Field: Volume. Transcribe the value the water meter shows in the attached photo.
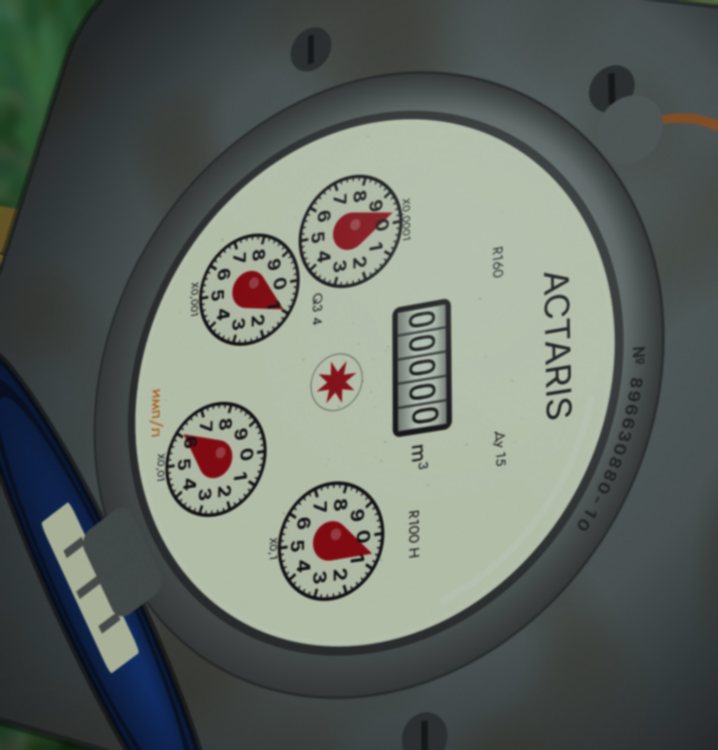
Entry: 0.0609 m³
